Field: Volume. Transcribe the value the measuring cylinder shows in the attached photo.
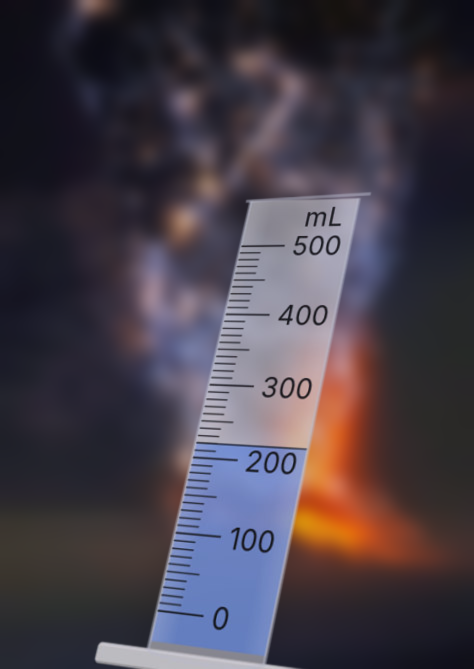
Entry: 220 mL
